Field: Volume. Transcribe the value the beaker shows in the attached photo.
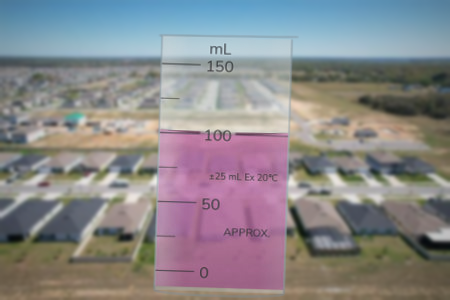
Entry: 100 mL
